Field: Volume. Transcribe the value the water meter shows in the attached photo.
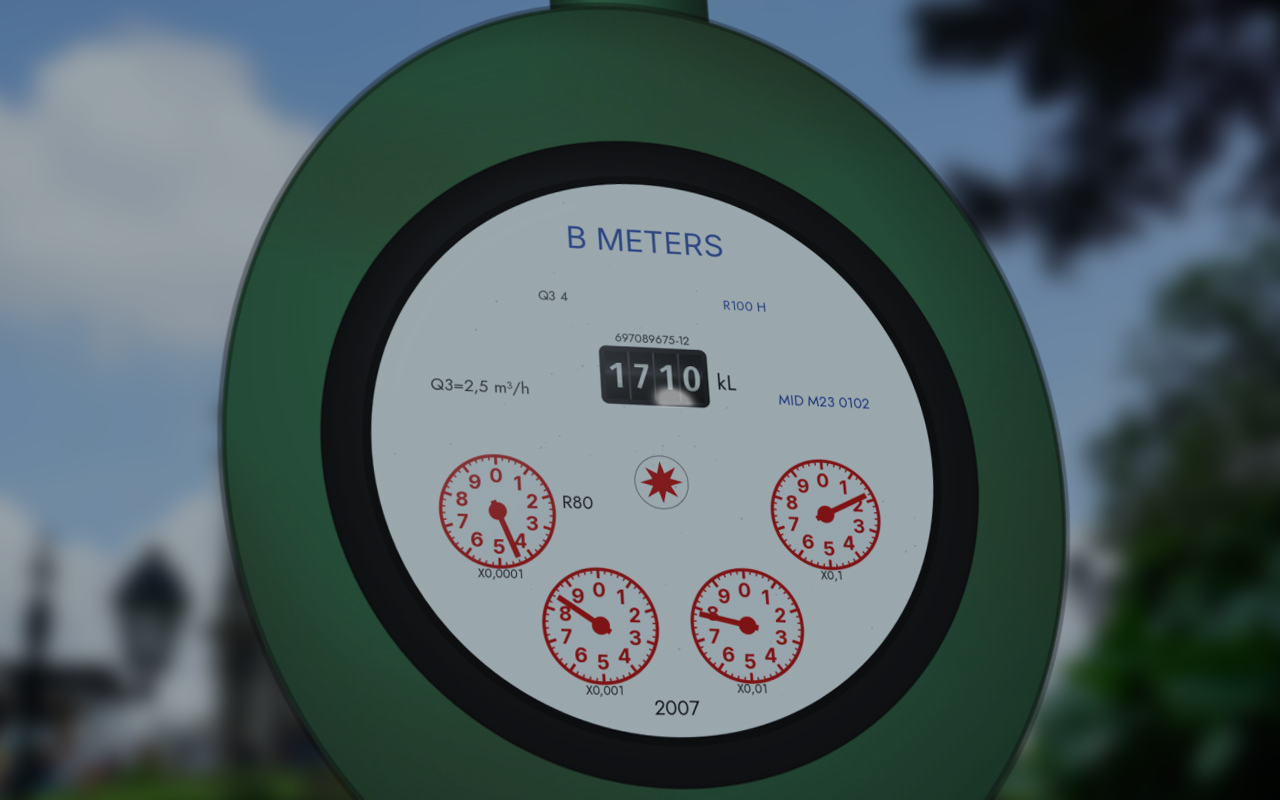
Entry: 1710.1784 kL
